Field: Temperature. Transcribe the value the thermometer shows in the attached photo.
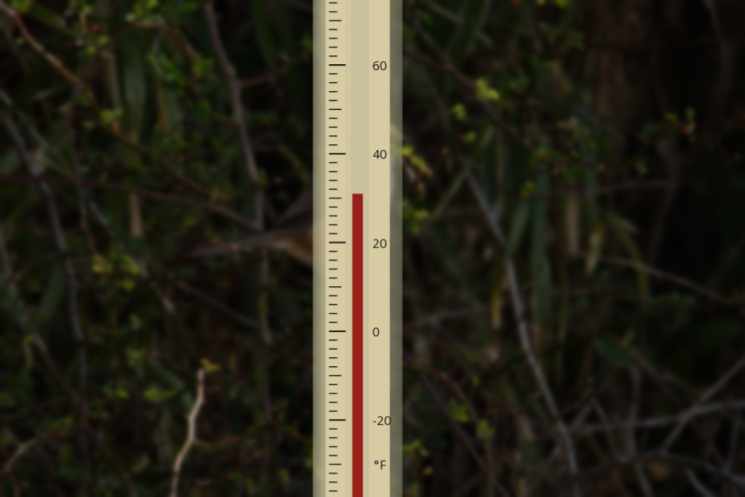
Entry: 31 °F
